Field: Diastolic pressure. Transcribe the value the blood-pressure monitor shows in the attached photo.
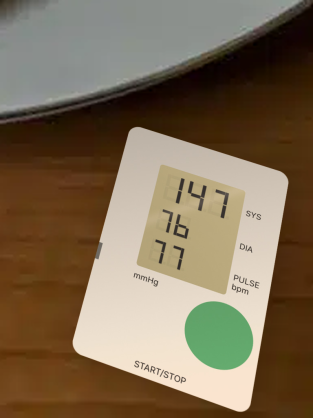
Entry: 76 mmHg
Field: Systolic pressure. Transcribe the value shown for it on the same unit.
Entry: 147 mmHg
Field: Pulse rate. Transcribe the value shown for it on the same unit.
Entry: 77 bpm
